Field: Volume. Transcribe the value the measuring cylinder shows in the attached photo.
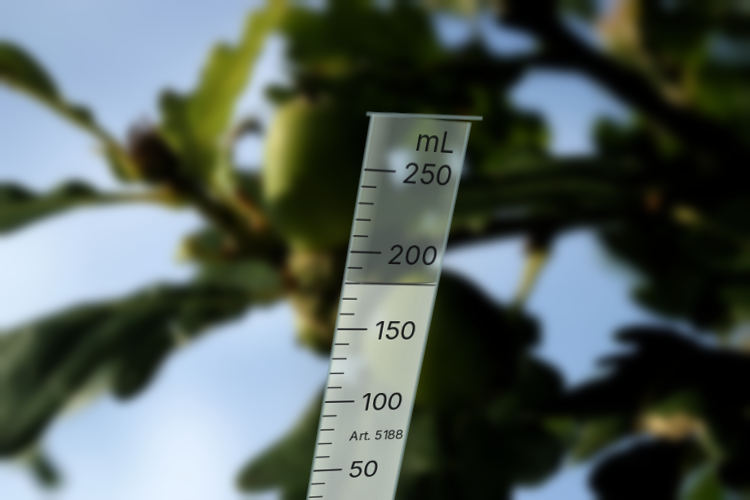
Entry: 180 mL
